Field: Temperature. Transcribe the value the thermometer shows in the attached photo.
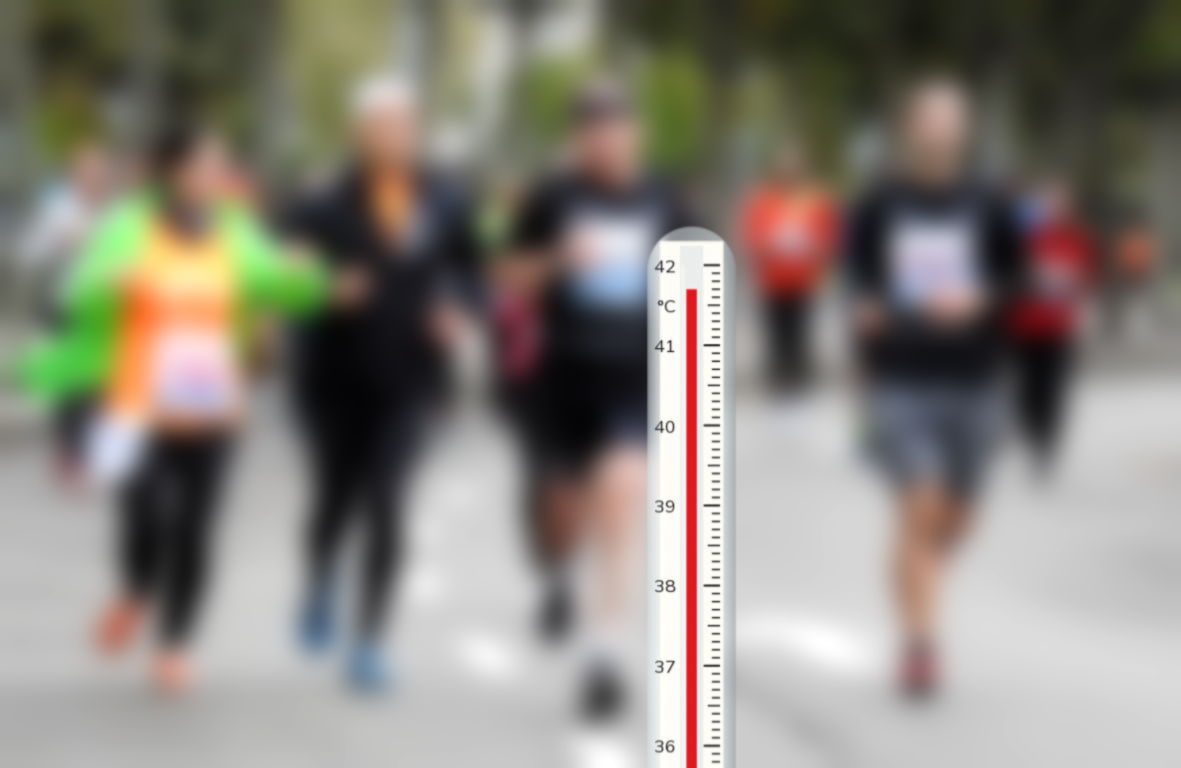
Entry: 41.7 °C
